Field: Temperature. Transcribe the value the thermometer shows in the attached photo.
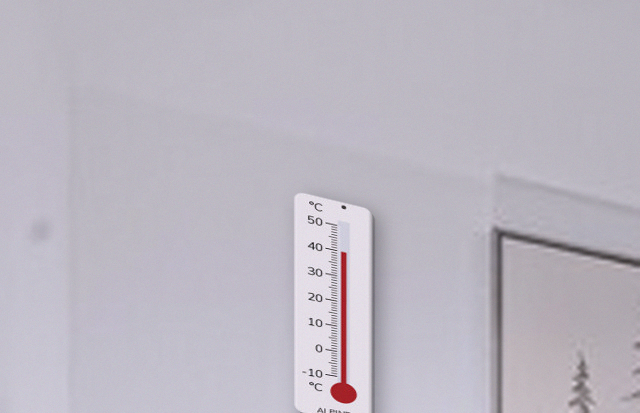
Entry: 40 °C
